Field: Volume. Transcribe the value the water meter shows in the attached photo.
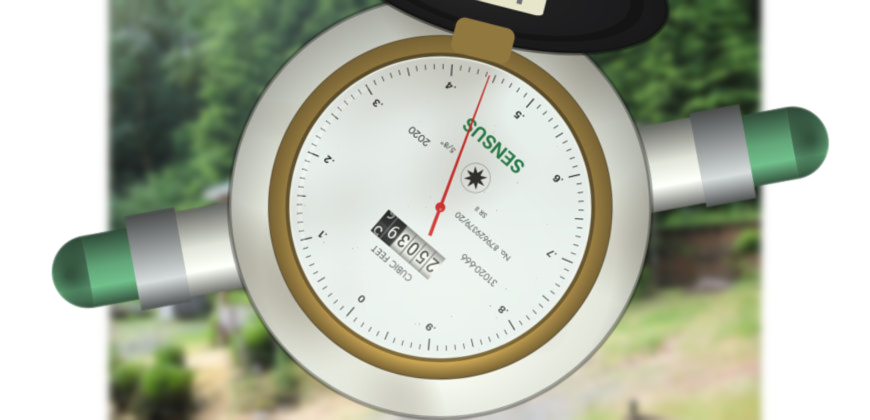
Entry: 250395.44 ft³
